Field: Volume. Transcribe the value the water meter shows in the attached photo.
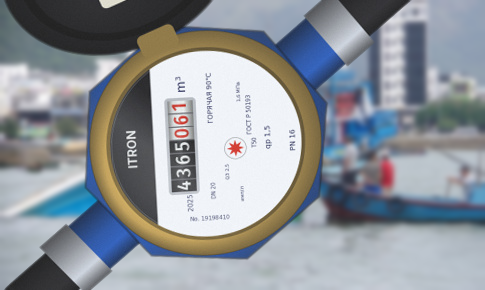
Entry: 4365.061 m³
